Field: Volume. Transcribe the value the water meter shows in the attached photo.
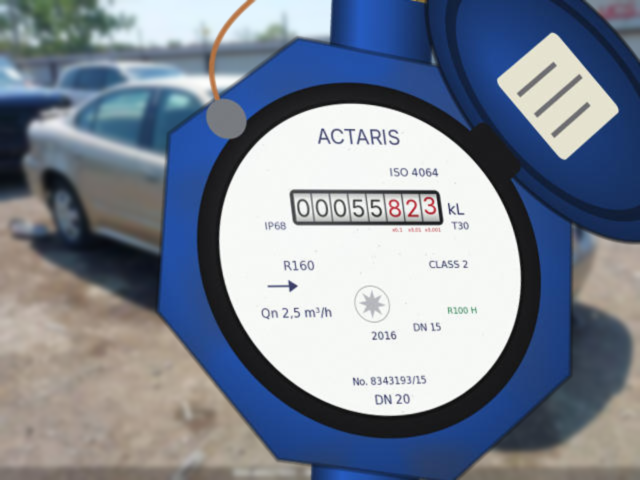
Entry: 55.823 kL
